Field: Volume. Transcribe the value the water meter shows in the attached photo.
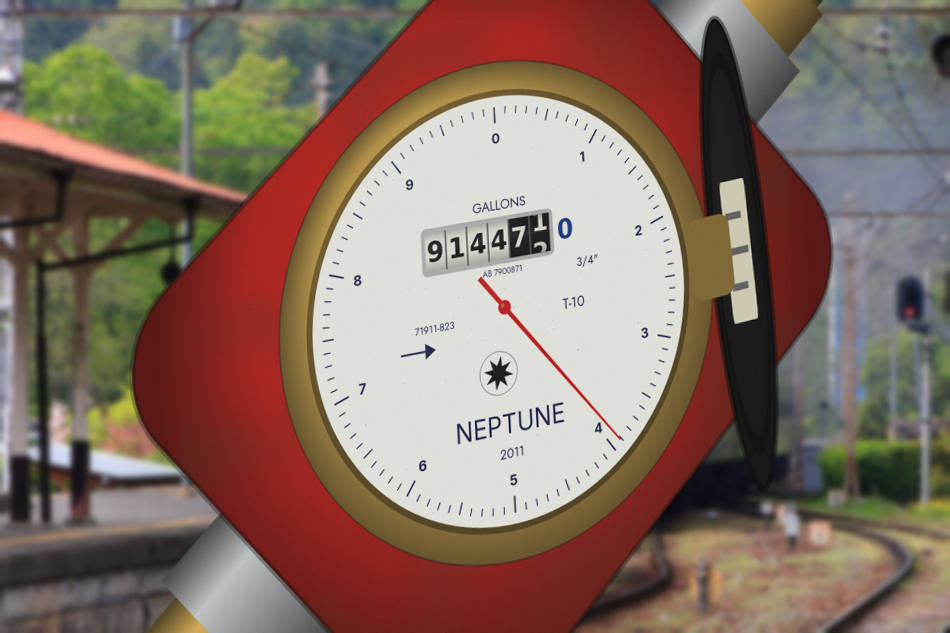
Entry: 9144713.9 gal
